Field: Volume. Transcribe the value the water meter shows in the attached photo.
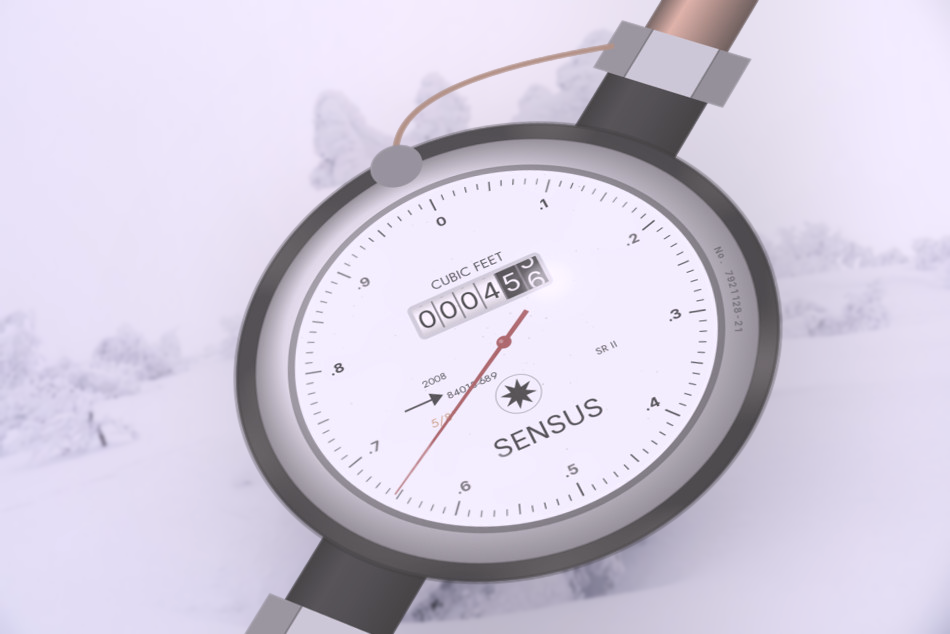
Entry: 455.65 ft³
